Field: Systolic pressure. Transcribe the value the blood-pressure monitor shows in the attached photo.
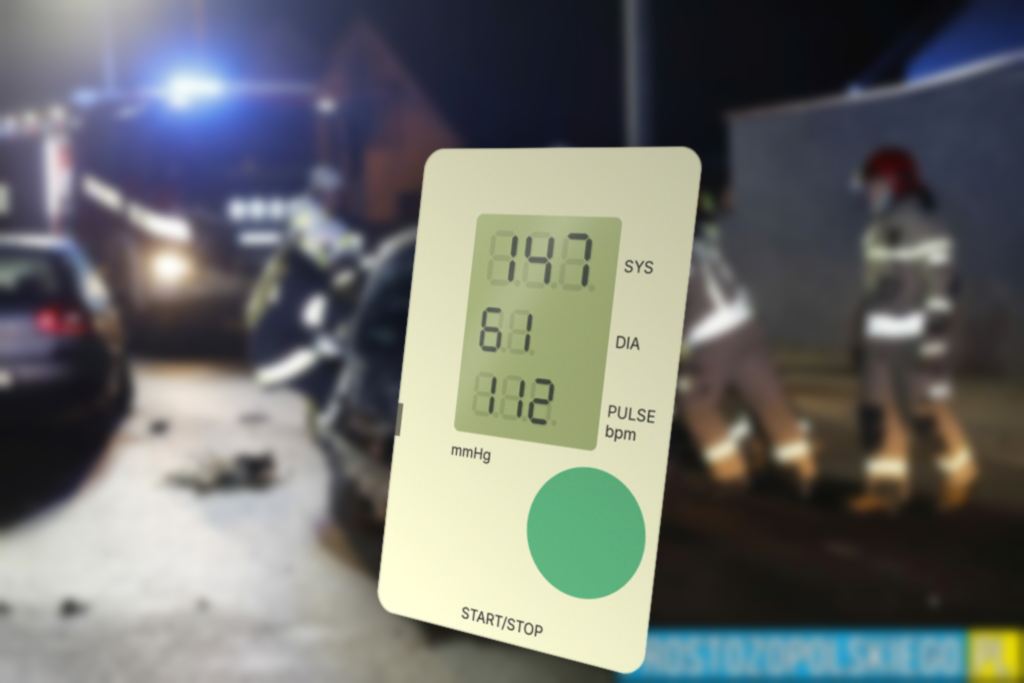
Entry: 147 mmHg
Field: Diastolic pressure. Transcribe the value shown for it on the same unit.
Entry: 61 mmHg
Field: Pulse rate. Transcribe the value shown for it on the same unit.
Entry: 112 bpm
